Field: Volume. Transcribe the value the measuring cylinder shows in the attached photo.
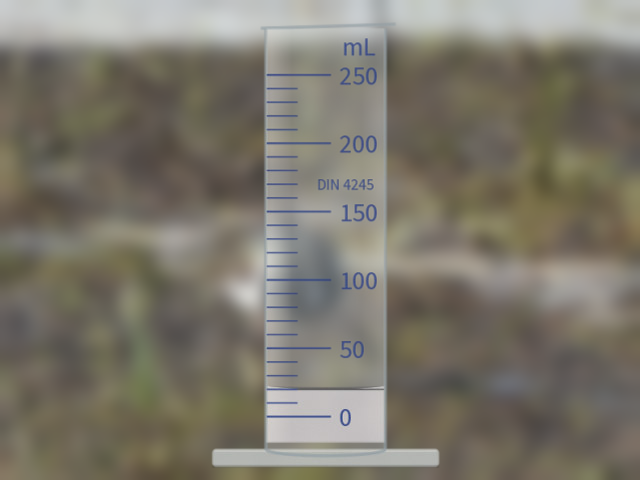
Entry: 20 mL
